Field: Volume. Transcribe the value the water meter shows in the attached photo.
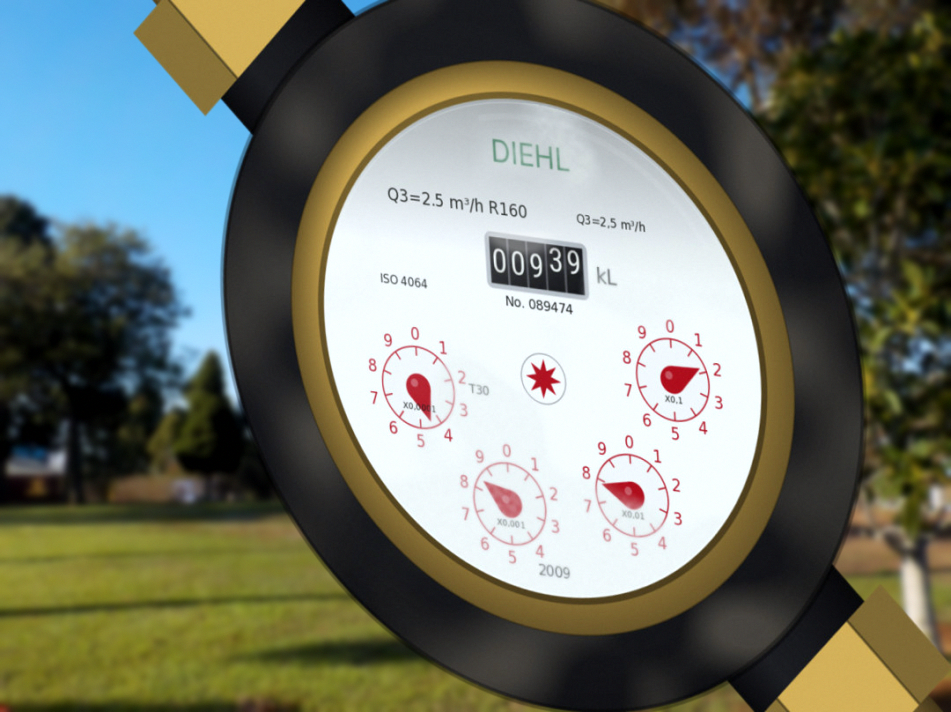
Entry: 939.1784 kL
